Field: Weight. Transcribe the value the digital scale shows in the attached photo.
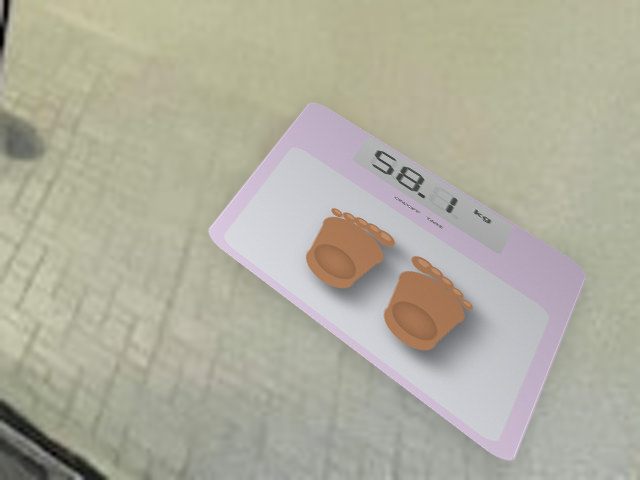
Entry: 58.1 kg
